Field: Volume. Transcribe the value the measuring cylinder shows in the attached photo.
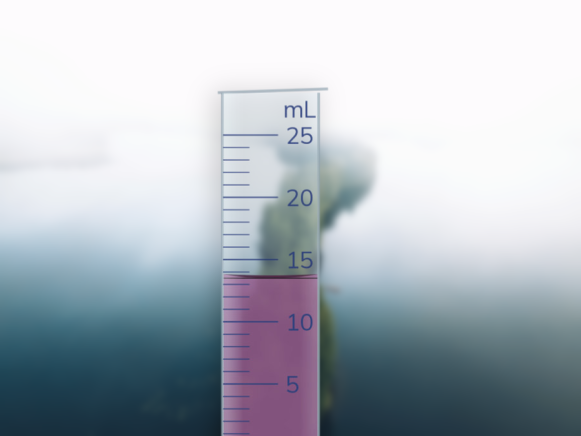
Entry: 13.5 mL
